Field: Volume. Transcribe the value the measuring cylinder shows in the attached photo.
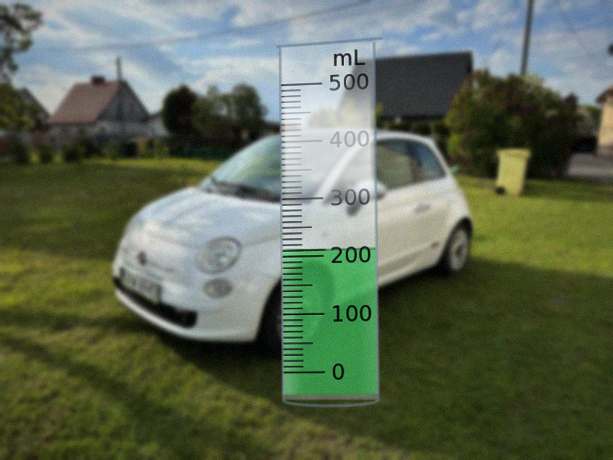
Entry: 210 mL
